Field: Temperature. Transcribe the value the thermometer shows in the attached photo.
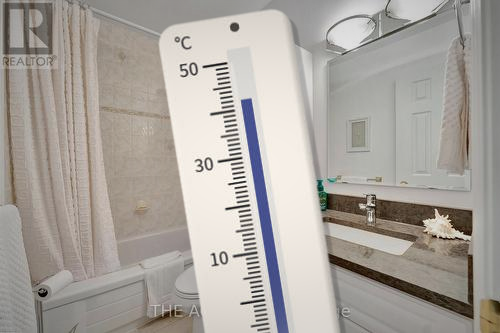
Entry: 42 °C
